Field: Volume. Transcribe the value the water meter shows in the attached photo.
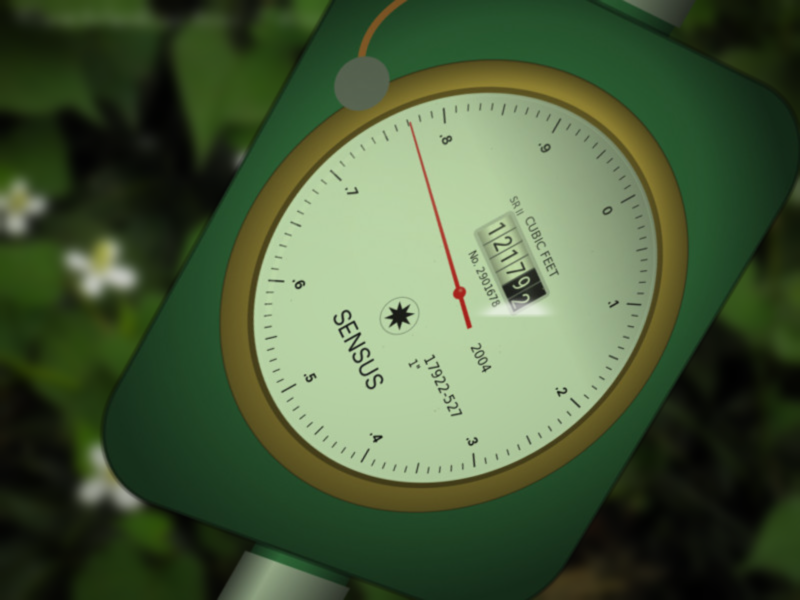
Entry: 121791.77 ft³
